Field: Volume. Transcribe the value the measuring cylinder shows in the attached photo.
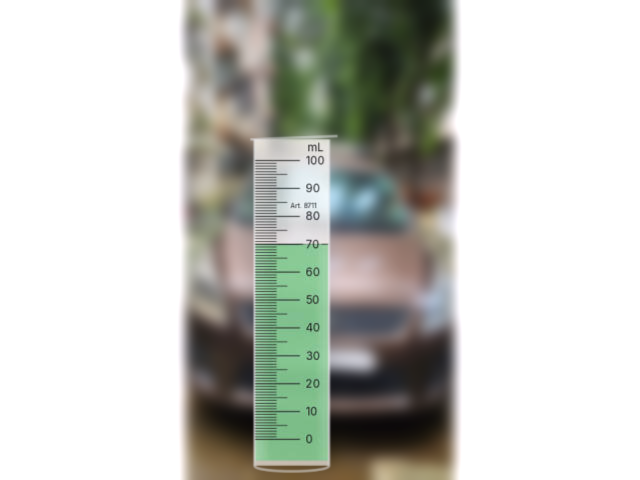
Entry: 70 mL
